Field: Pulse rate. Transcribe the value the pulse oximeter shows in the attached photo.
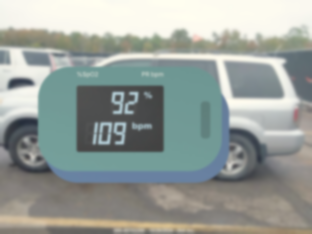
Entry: 109 bpm
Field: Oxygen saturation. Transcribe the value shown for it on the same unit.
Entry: 92 %
